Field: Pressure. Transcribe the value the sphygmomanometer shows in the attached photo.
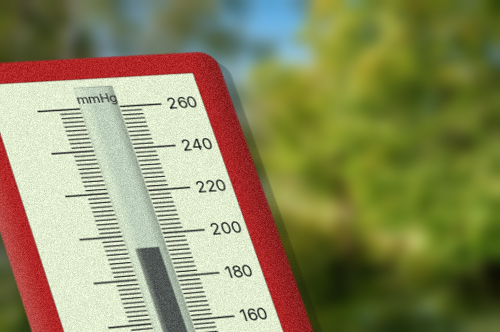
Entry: 194 mmHg
